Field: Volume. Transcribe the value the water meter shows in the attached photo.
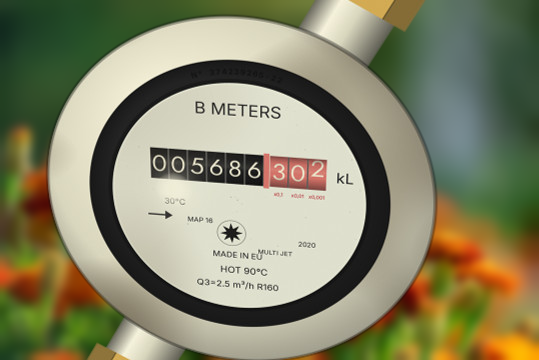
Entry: 5686.302 kL
